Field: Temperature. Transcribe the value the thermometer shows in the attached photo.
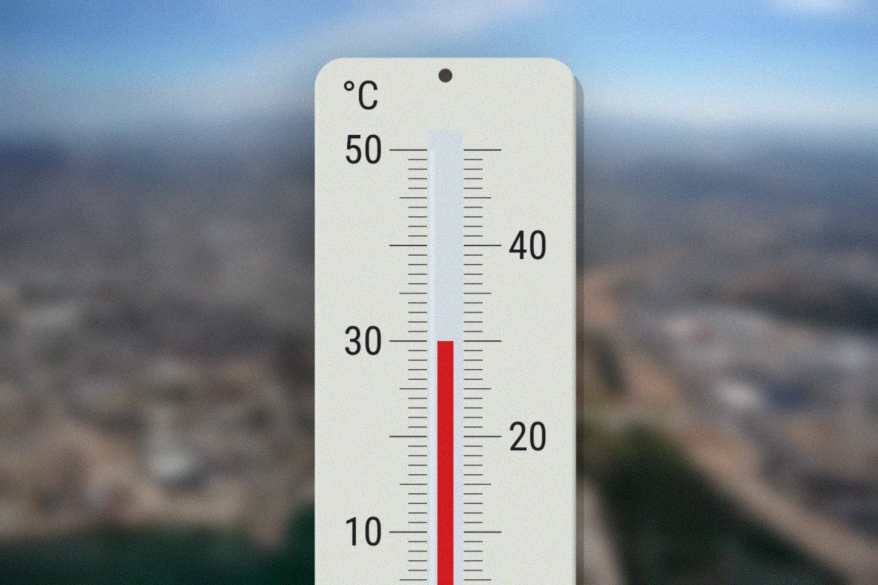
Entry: 30 °C
